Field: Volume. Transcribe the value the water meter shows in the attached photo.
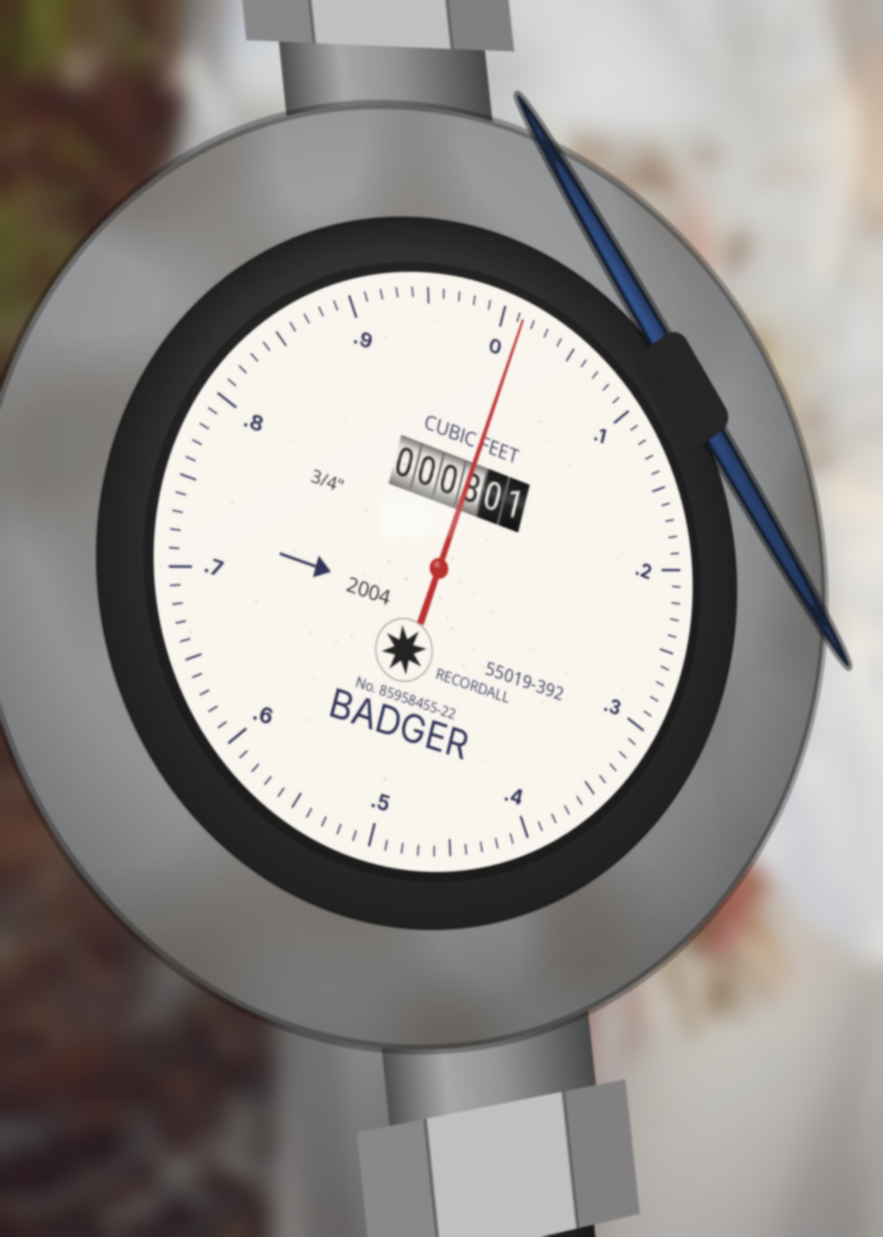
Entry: 801.01 ft³
